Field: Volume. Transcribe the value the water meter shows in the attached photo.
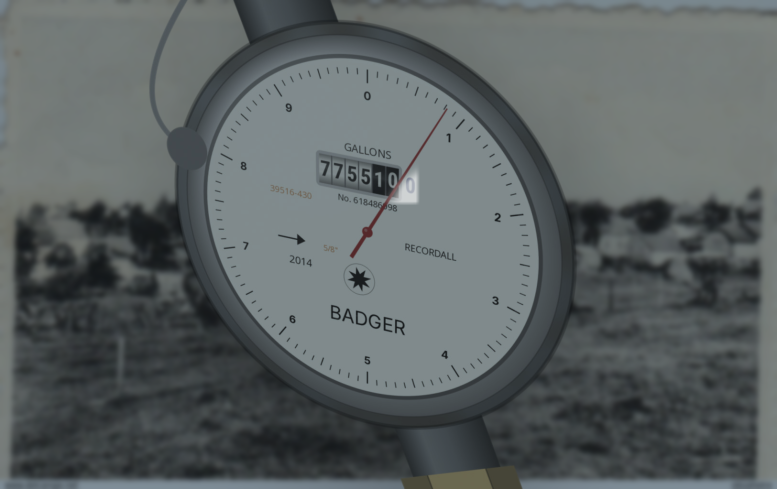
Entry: 7755100.8 gal
